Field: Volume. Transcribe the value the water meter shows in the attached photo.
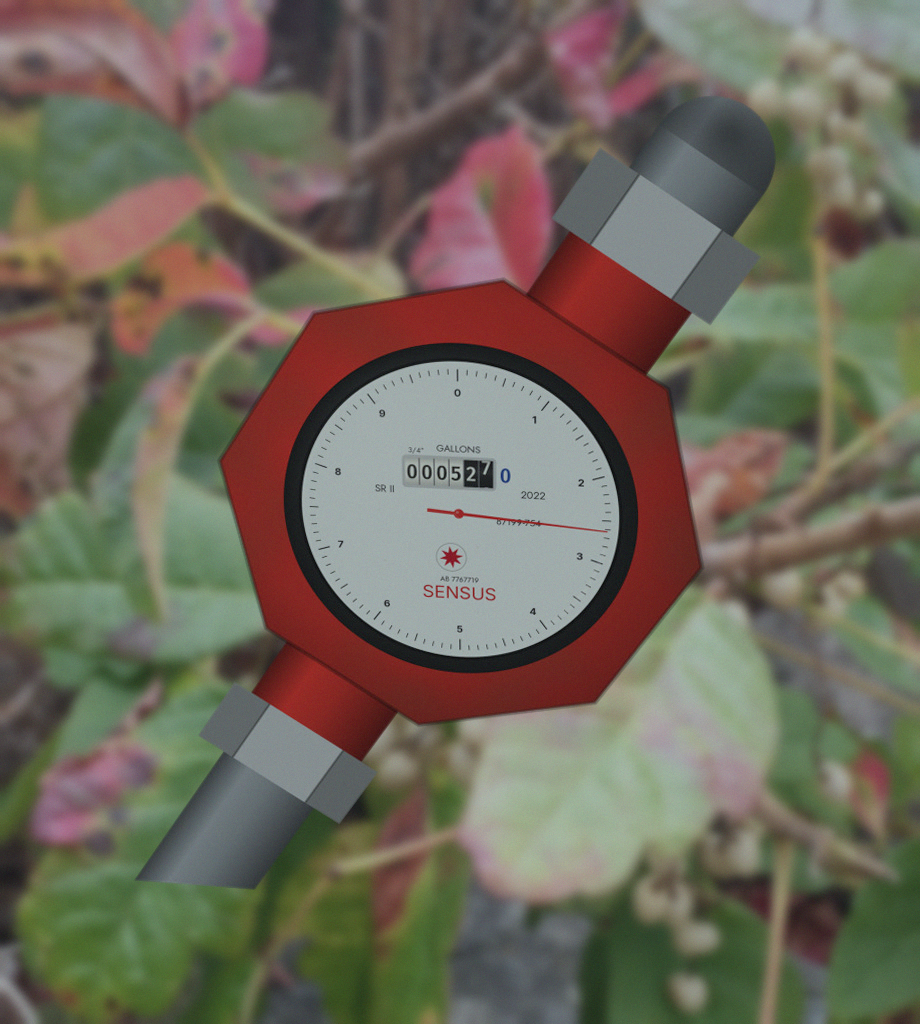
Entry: 5272.6 gal
